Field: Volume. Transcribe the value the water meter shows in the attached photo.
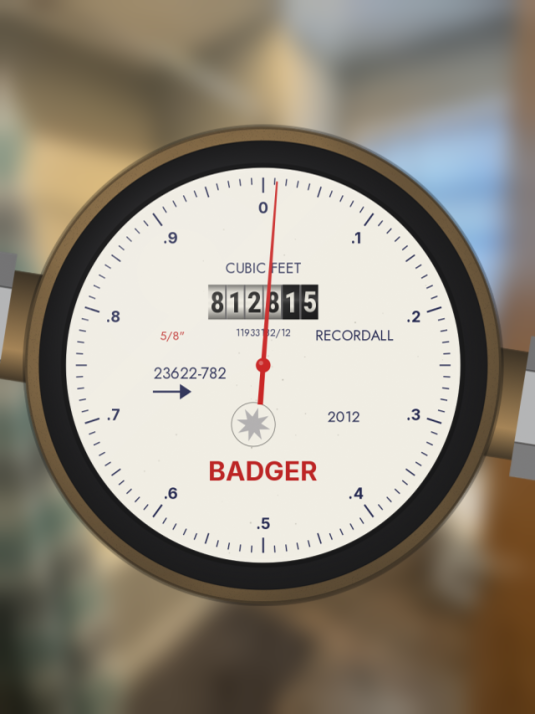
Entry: 812815.01 ft³
